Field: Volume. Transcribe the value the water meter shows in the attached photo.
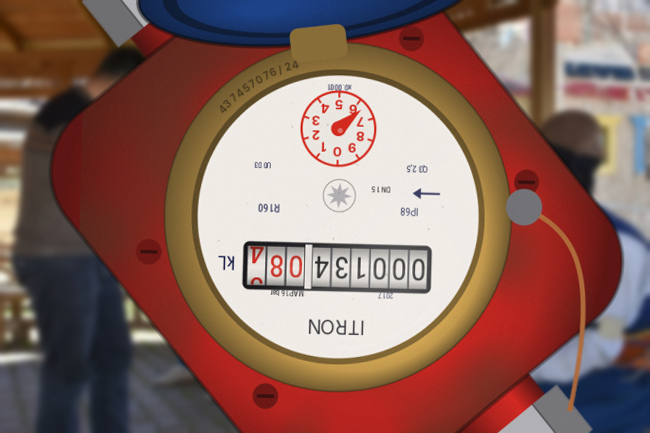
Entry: 134.0836 kL
